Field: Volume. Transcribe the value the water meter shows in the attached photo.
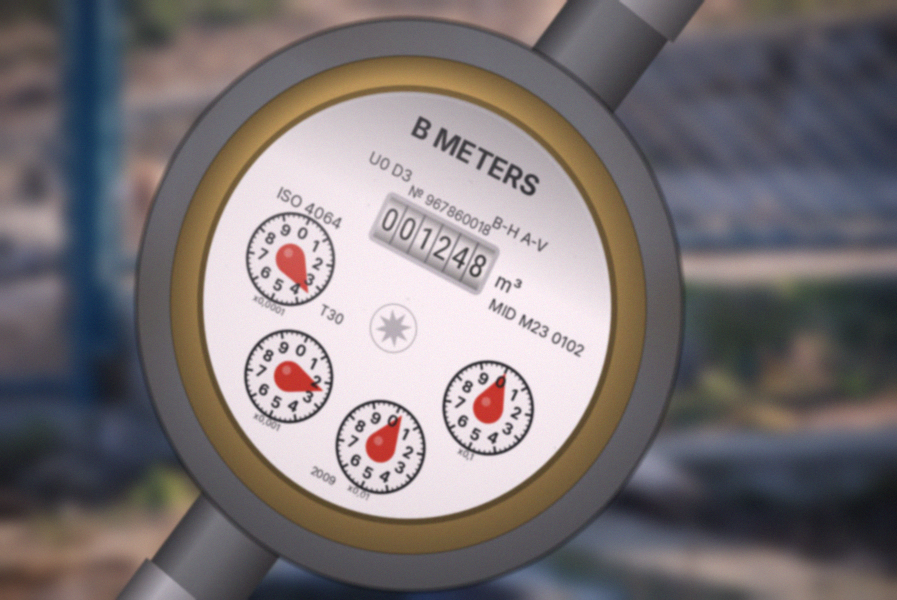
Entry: 1248.0023 m³
